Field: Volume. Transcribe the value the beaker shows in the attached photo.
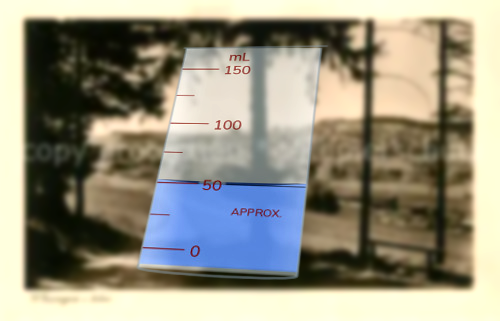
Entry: 50 mL
